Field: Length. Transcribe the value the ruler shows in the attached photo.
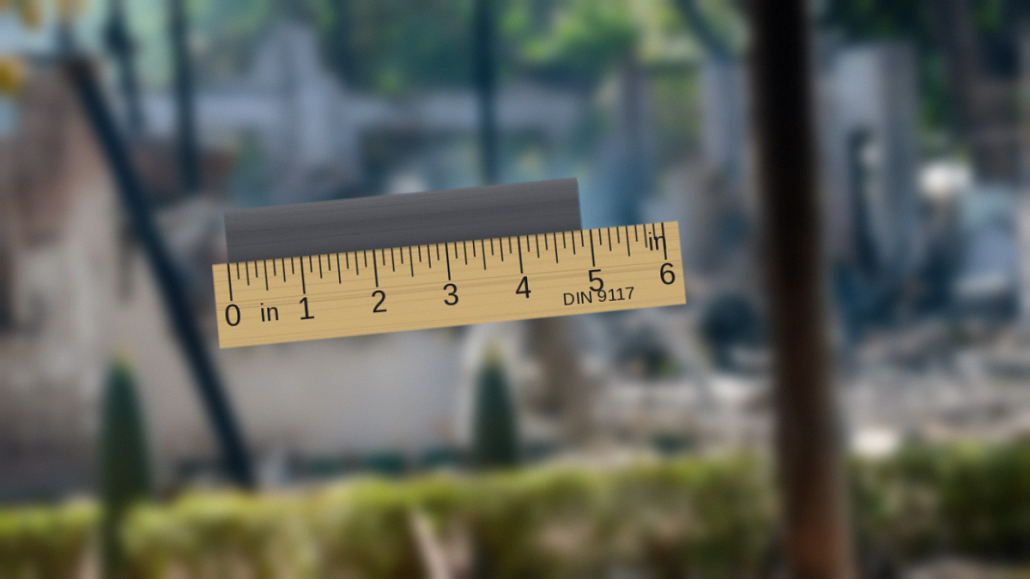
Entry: 4.875 in
